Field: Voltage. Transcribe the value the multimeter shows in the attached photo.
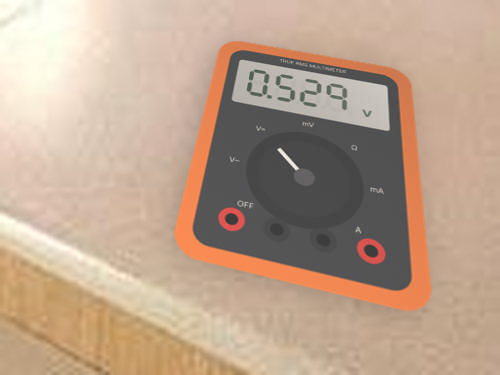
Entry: 0.529 V
